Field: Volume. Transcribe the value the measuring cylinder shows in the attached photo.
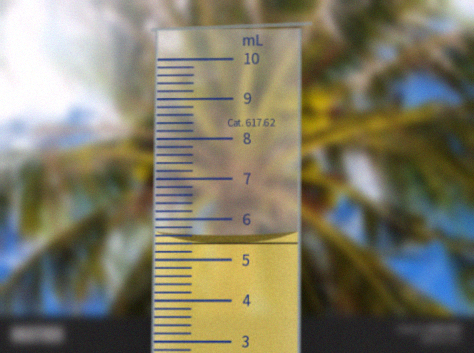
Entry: 5.4 mL
